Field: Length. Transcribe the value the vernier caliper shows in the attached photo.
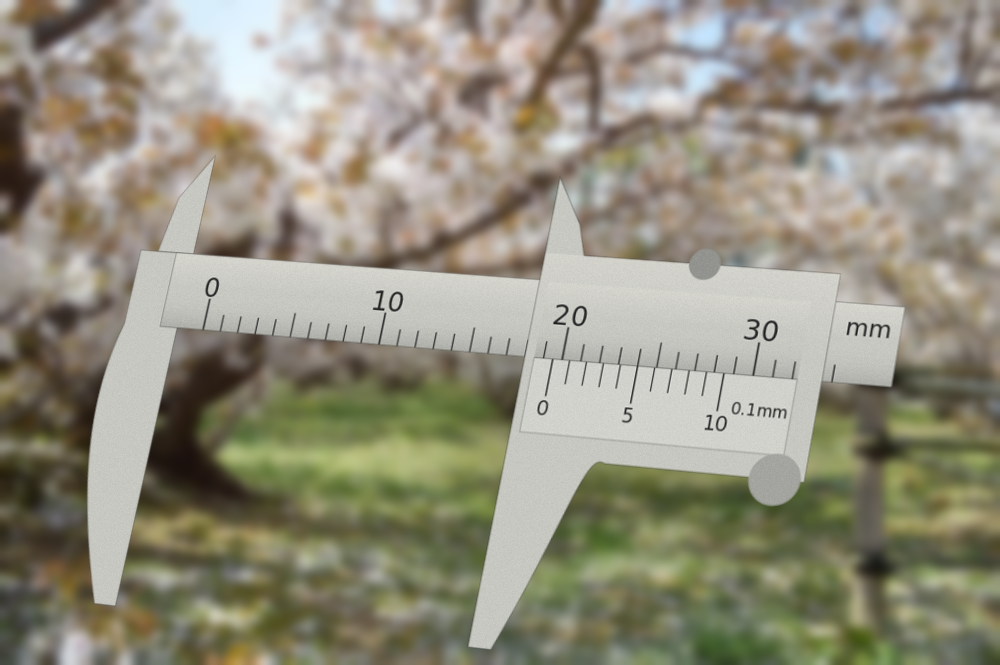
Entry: 19.5 mm
